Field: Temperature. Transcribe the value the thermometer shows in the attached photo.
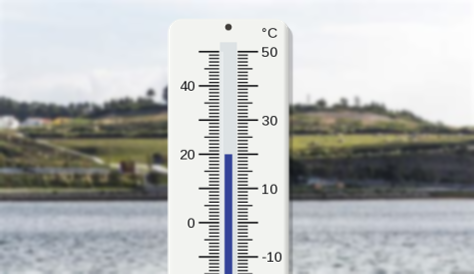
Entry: 20 °C
